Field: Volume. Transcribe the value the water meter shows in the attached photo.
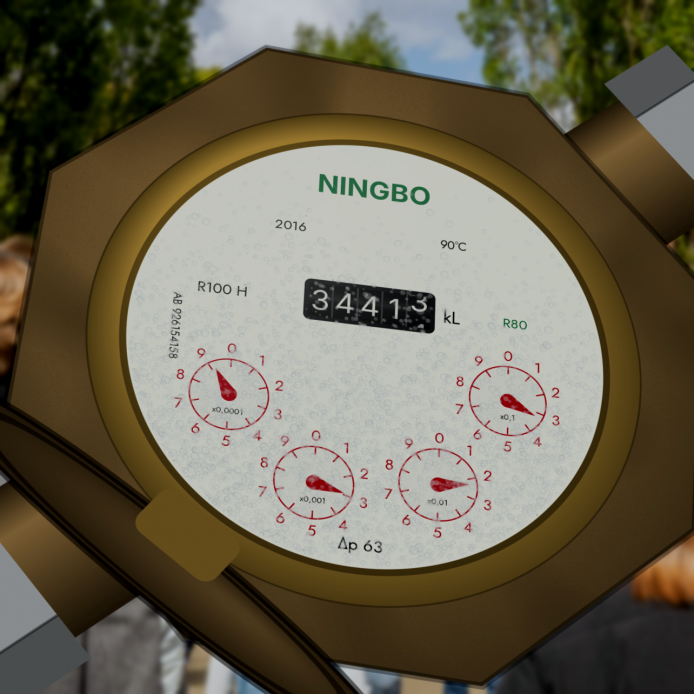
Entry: 34413.3229 kL
